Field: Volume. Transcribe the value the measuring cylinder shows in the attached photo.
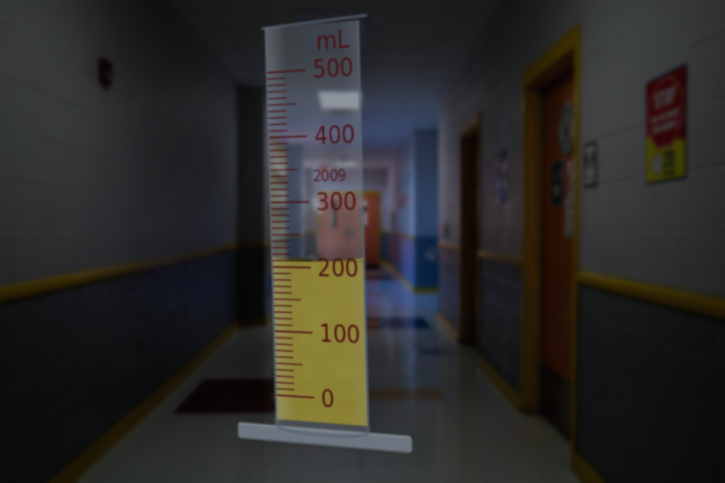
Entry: 210 mL
